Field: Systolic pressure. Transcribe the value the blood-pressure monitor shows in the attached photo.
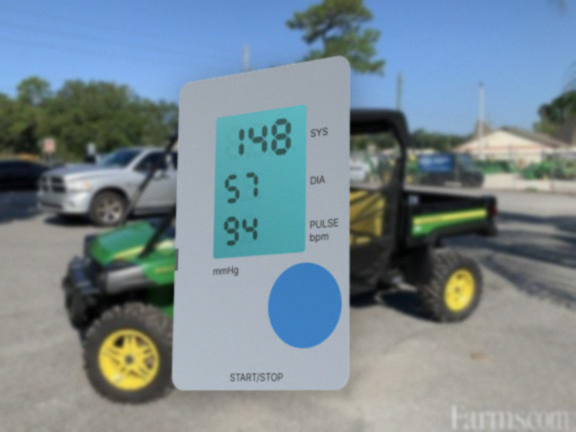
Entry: 148 mmHg
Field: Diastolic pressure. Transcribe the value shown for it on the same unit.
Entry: 57 mmHg
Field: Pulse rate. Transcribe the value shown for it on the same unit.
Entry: 94 bpm
